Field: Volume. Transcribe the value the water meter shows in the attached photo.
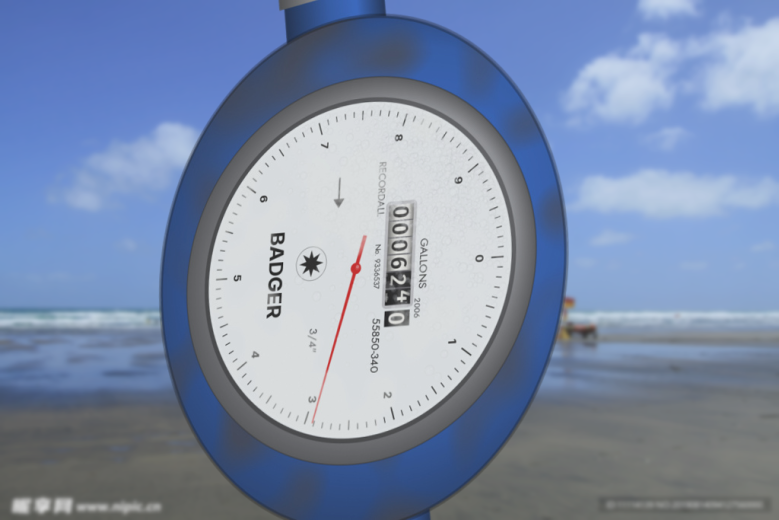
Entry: 6242.9 gal
